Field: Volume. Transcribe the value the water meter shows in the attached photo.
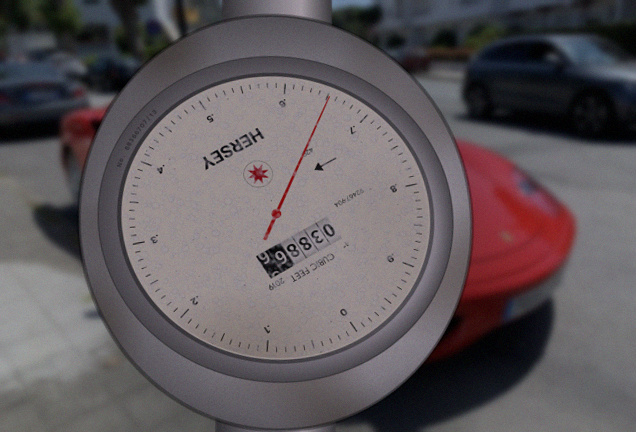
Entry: 38865.65 ft³
